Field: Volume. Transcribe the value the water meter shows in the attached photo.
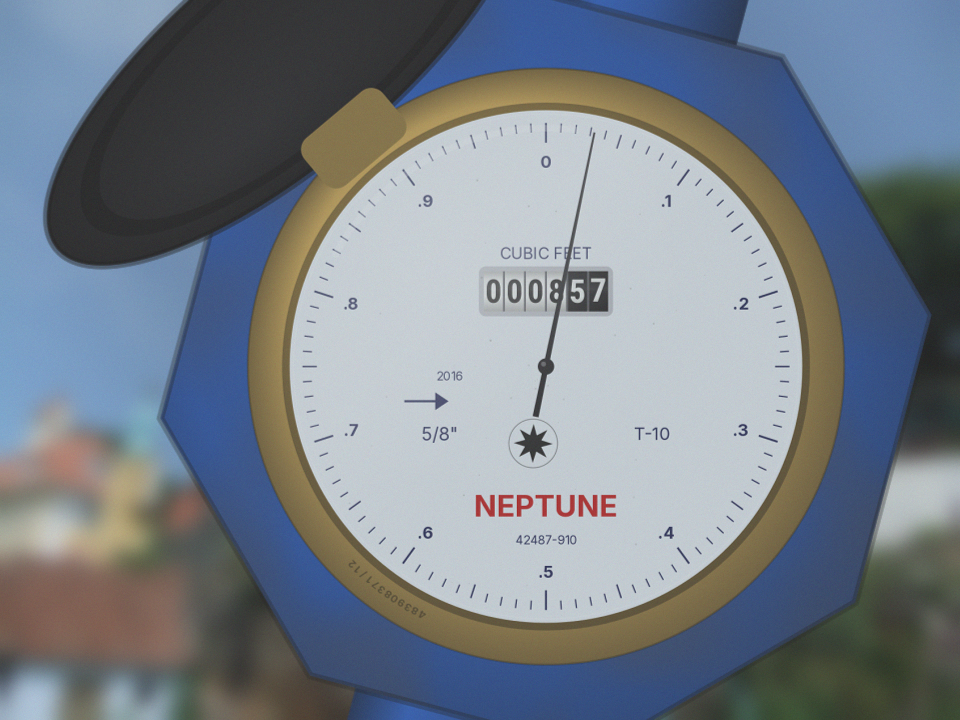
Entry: 857.03 ft³
